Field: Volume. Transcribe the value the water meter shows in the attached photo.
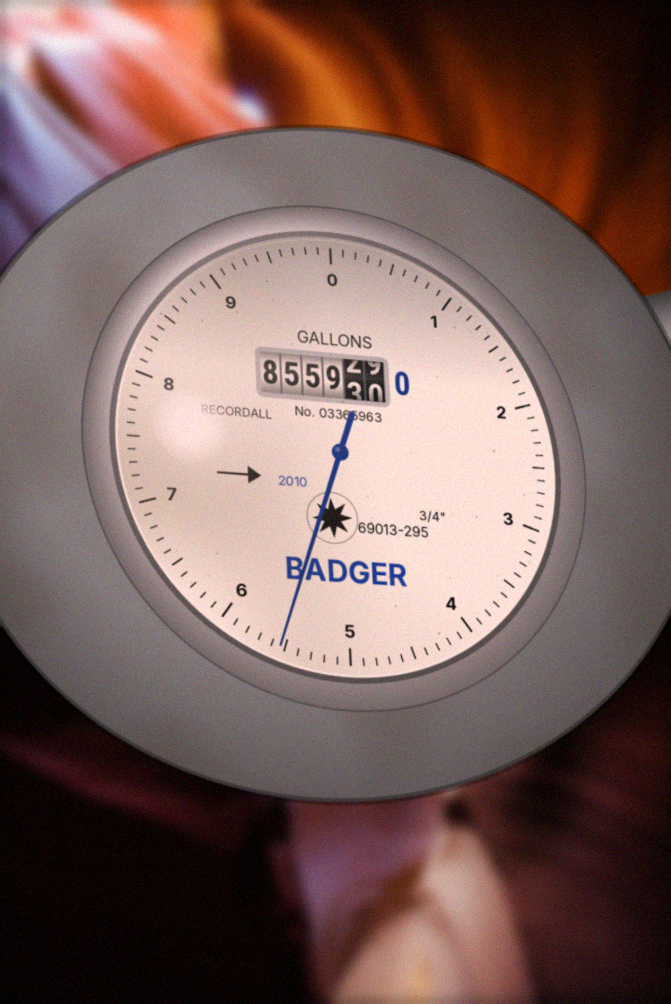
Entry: 8559295.5 gal
